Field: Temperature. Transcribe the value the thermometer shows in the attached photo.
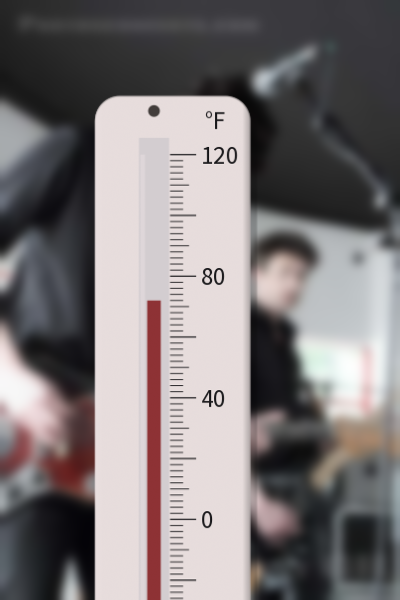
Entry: 72 °F
